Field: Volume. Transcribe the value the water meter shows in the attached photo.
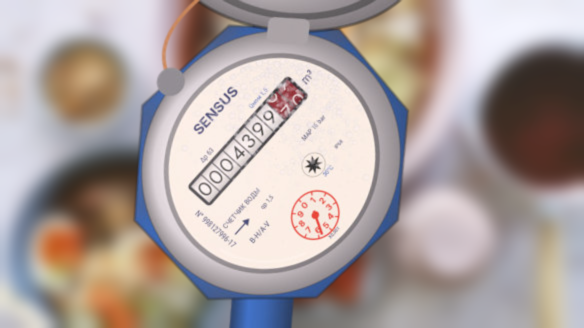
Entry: 4399.695 m³
